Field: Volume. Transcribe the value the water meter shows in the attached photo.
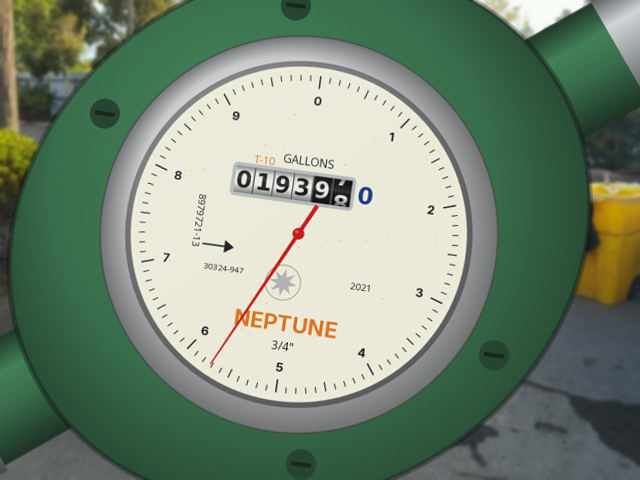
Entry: 193975.7 gal
